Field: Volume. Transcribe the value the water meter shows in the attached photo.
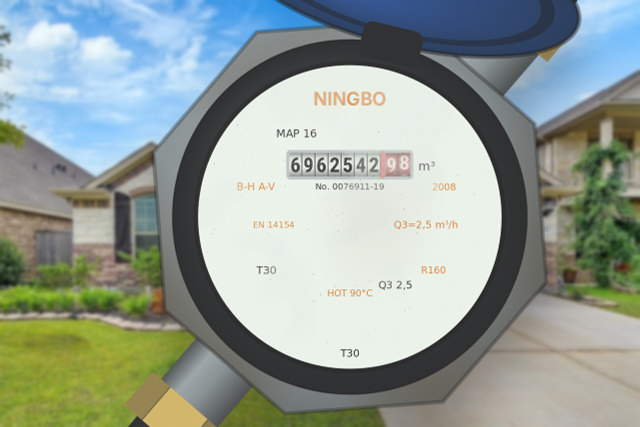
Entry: 6962542.98 m³
